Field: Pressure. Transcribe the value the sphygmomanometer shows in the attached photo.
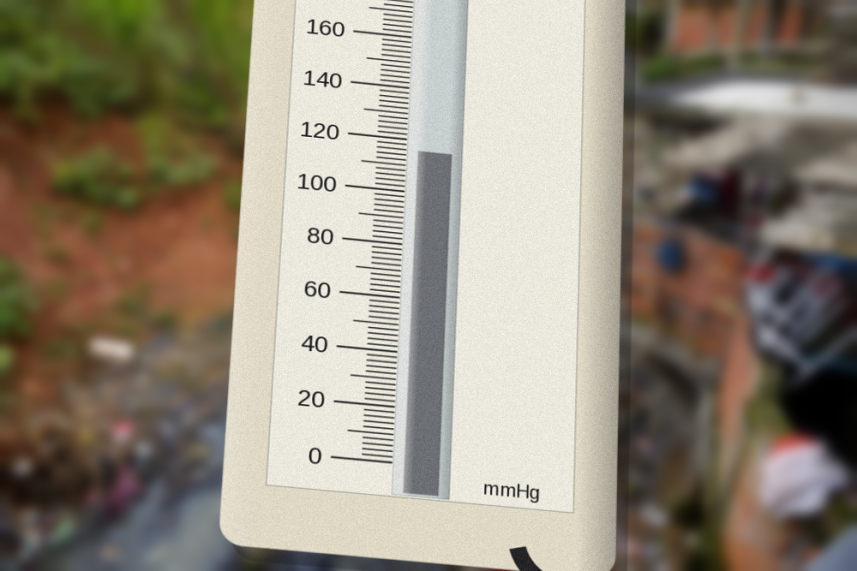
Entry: 116 mmHg
